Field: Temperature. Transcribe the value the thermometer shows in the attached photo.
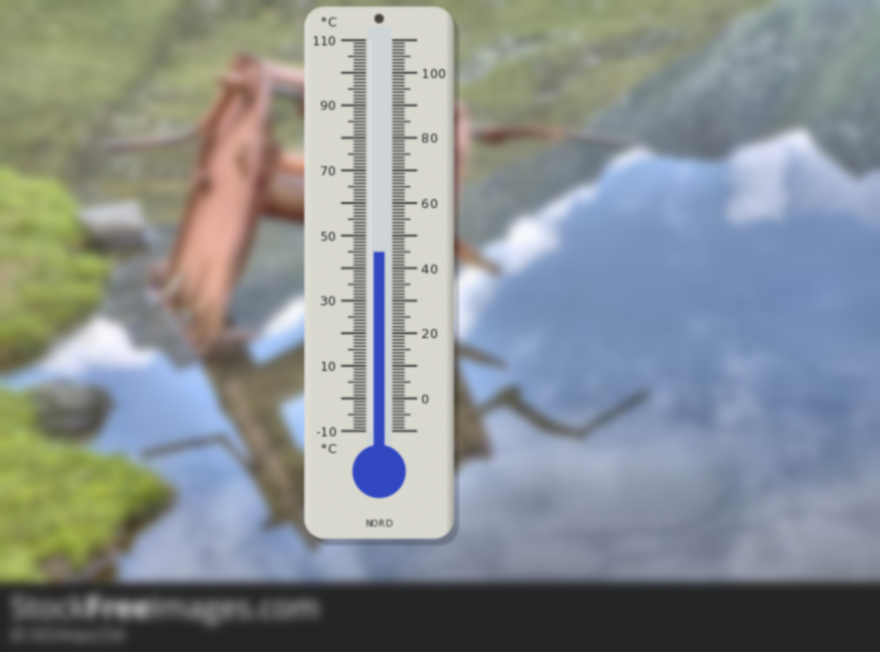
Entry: 45 °C
